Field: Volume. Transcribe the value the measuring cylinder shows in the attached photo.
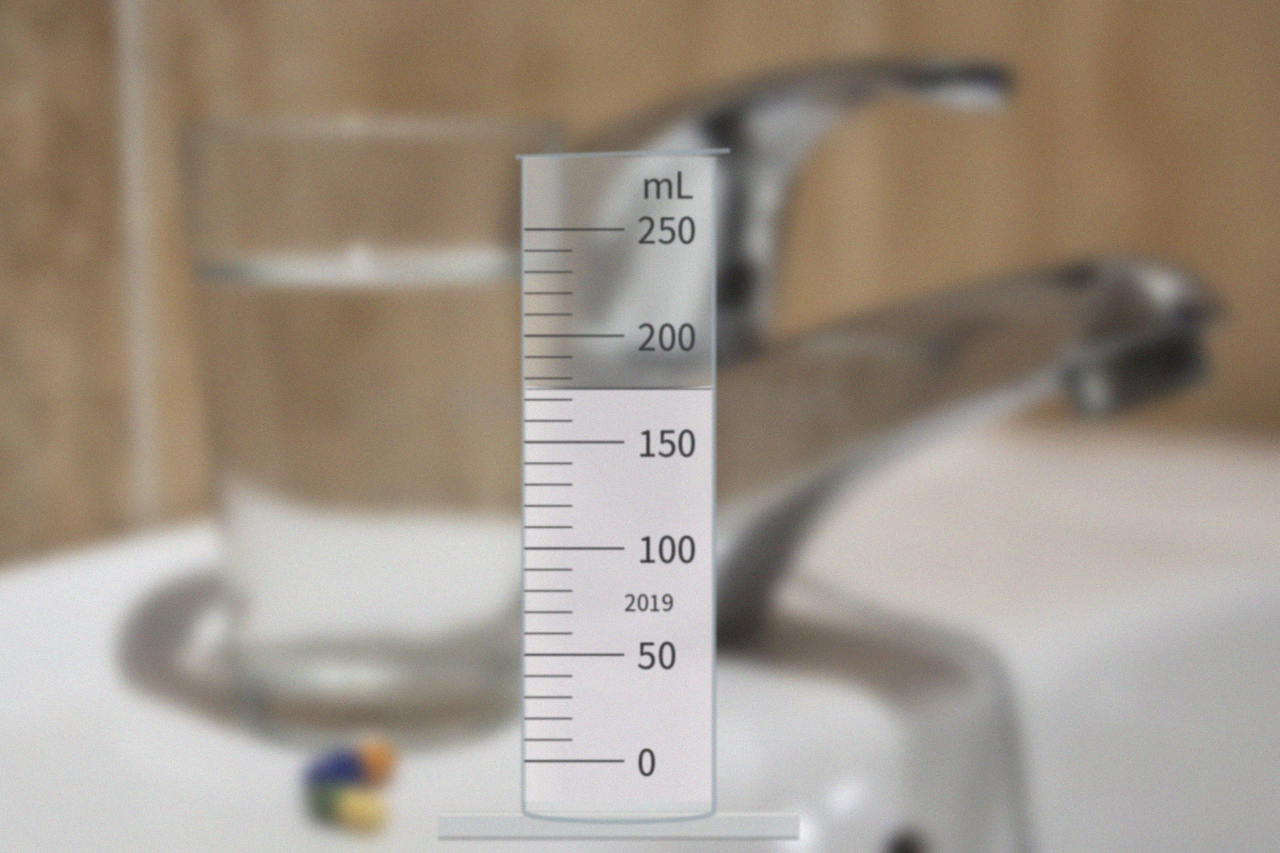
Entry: 175 mL
